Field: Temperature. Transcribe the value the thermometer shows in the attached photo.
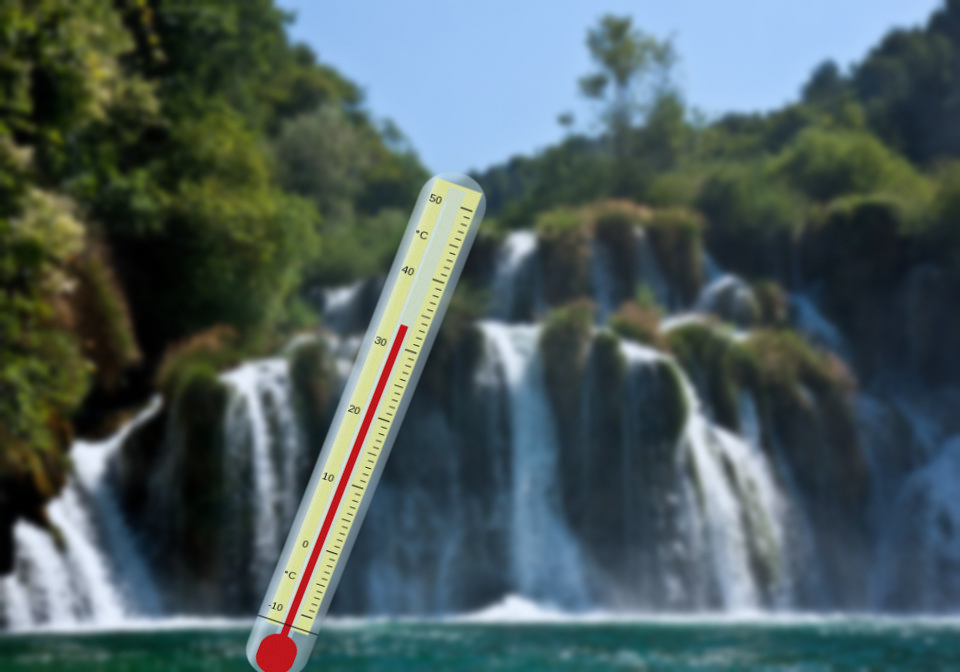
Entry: 33 °C
